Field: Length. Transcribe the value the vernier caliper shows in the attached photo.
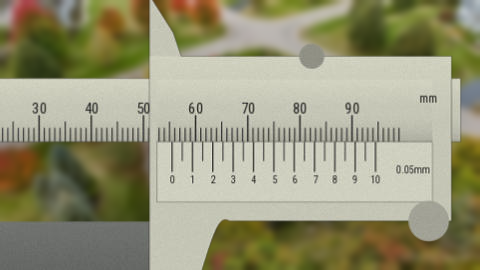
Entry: 55.5 mm
